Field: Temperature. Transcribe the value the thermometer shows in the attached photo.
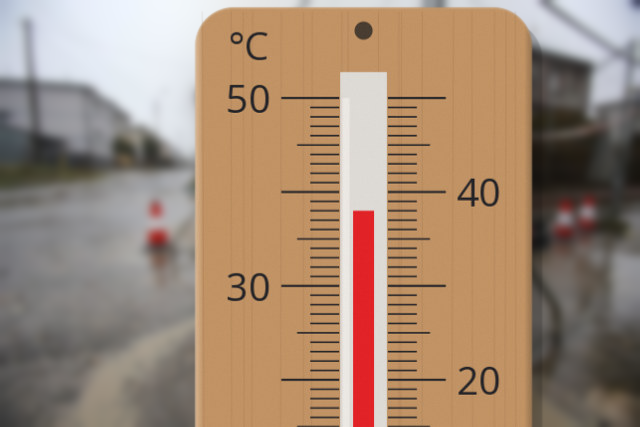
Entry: 38 °C
